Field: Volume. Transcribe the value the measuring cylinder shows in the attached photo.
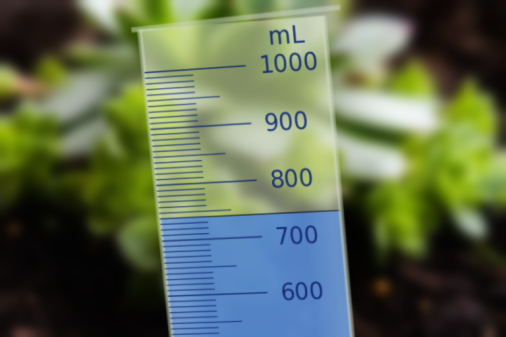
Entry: 740 mL
